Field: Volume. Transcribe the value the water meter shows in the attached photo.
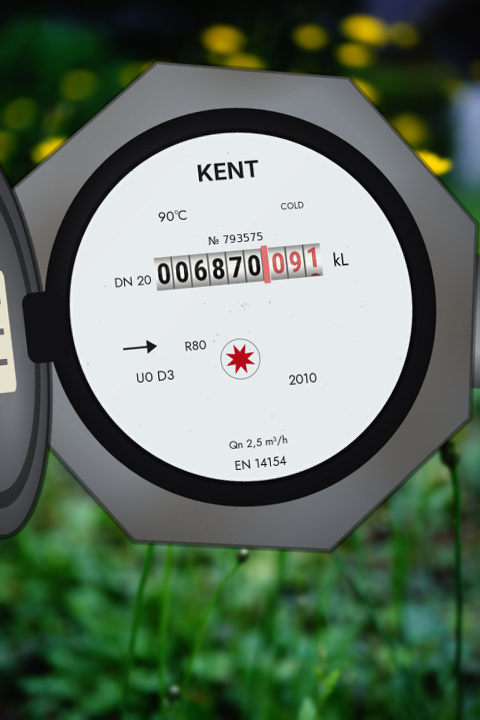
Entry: 6870.091 kL
